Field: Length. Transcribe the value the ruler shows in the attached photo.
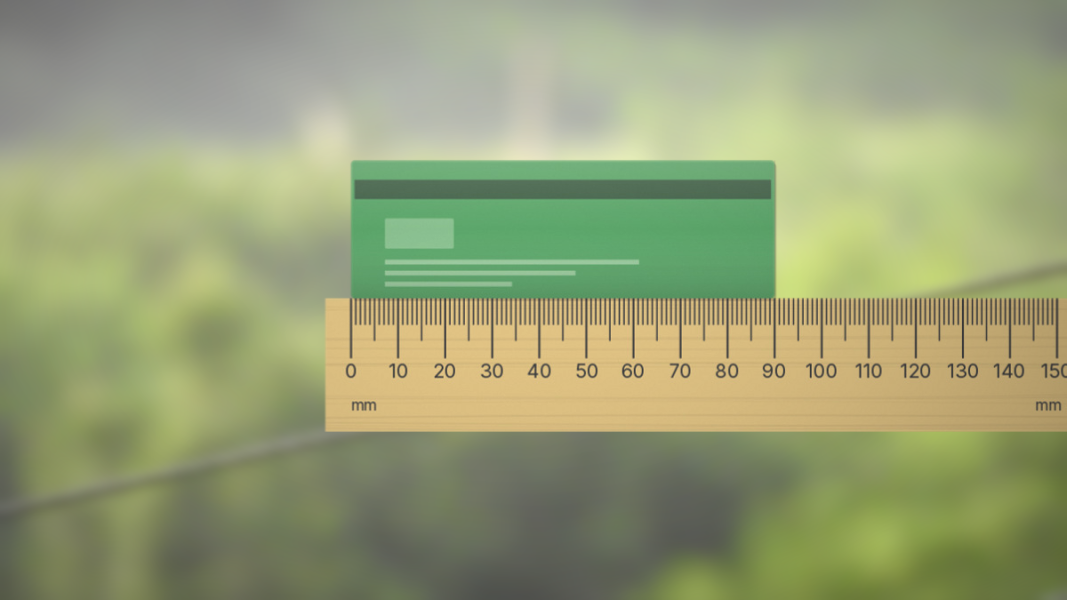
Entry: 90 mm
